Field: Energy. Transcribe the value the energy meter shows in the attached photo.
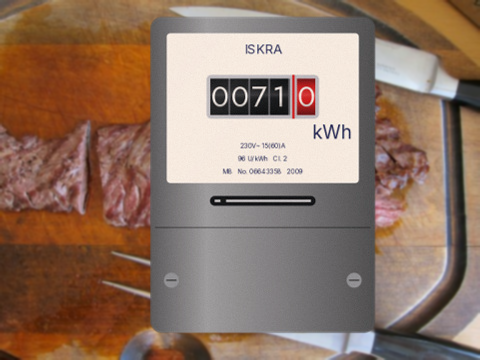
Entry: 71.0 kWh
